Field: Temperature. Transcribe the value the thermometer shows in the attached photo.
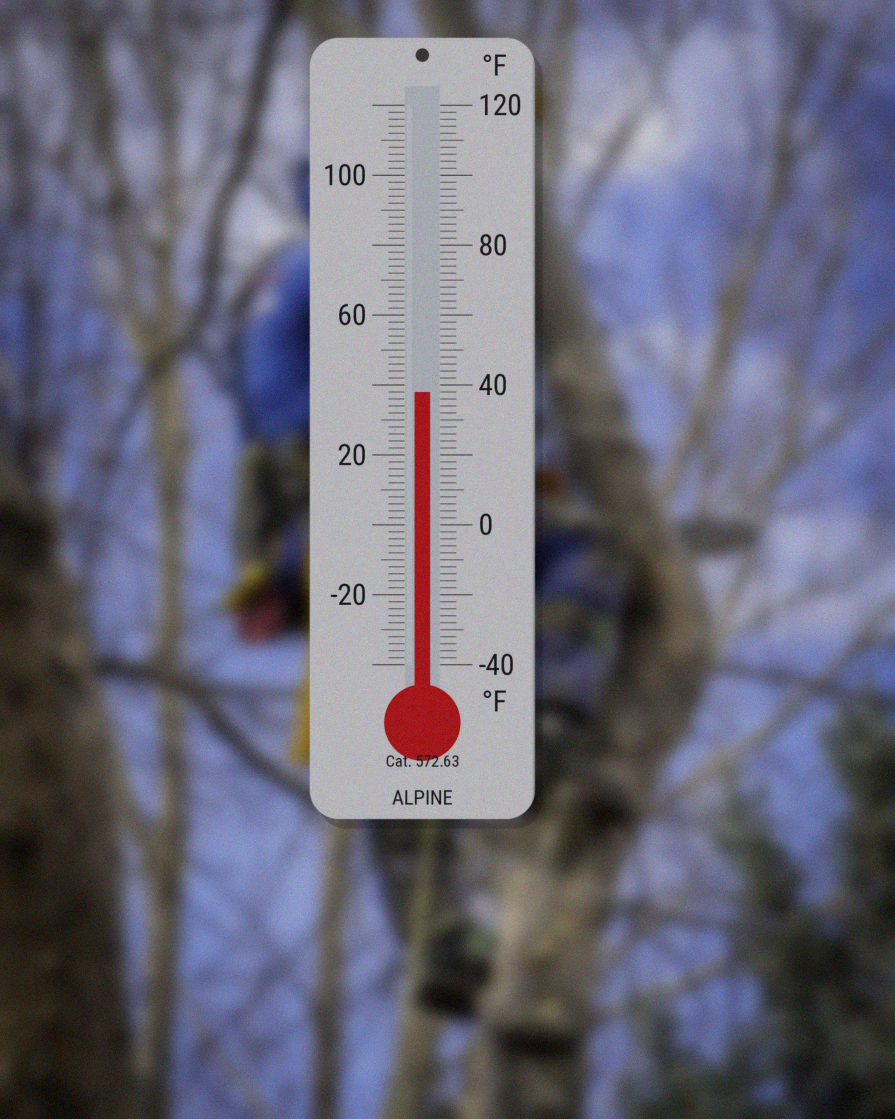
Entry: 38 °F
